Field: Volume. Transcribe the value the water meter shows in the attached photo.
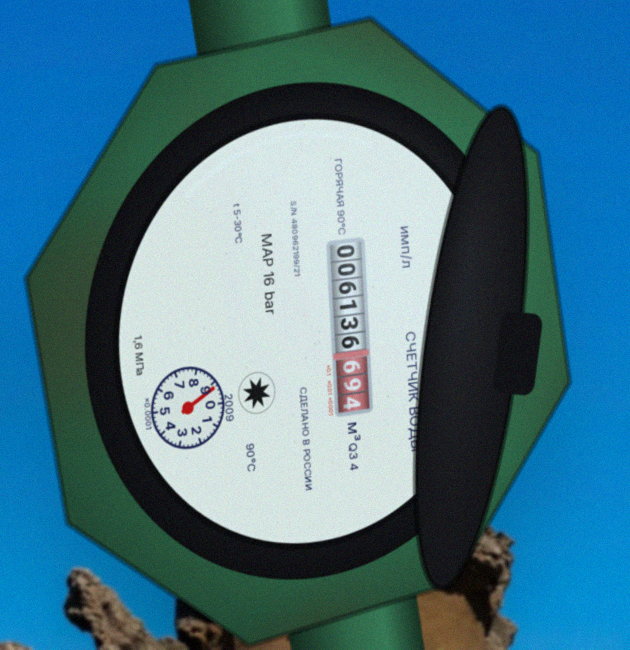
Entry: 6136.6939 m³
